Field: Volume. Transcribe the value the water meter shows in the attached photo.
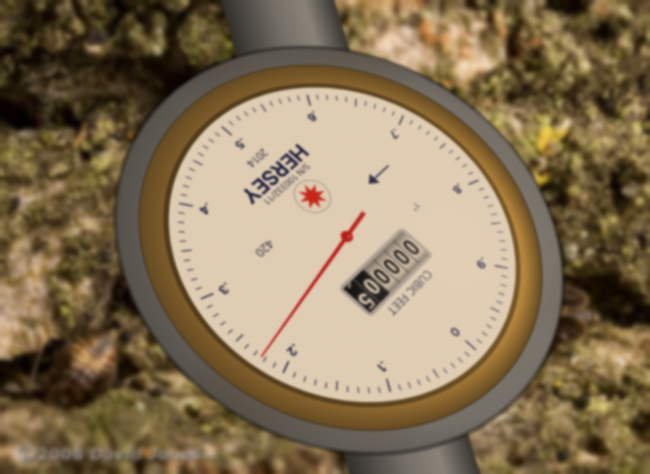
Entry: 5.22 ft³
